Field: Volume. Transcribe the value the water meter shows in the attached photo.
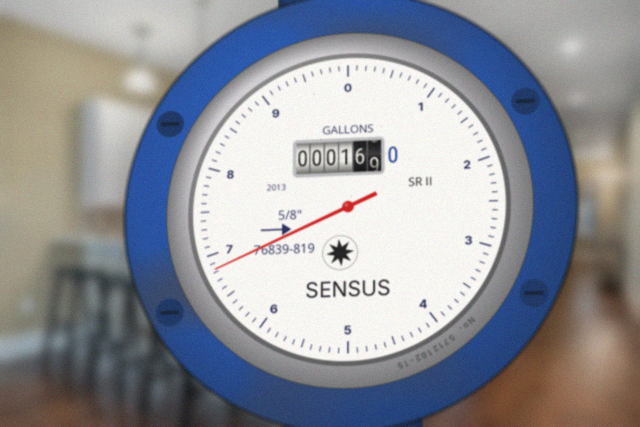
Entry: 1686.8 gal
